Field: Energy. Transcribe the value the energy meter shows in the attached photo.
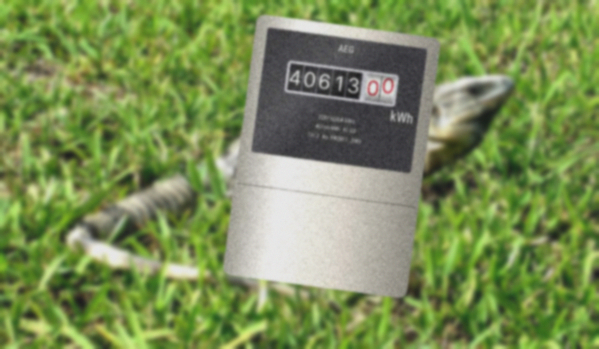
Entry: 40613.00 kWh
